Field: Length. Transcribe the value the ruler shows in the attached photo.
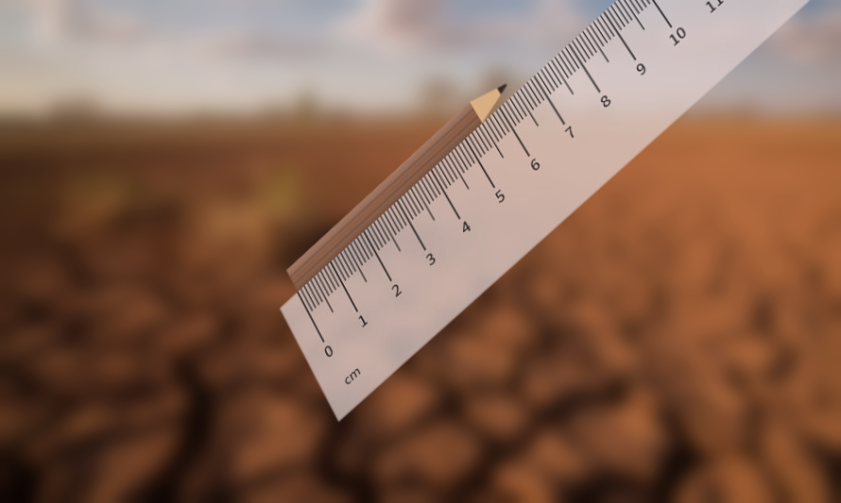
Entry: 6.4 cm
